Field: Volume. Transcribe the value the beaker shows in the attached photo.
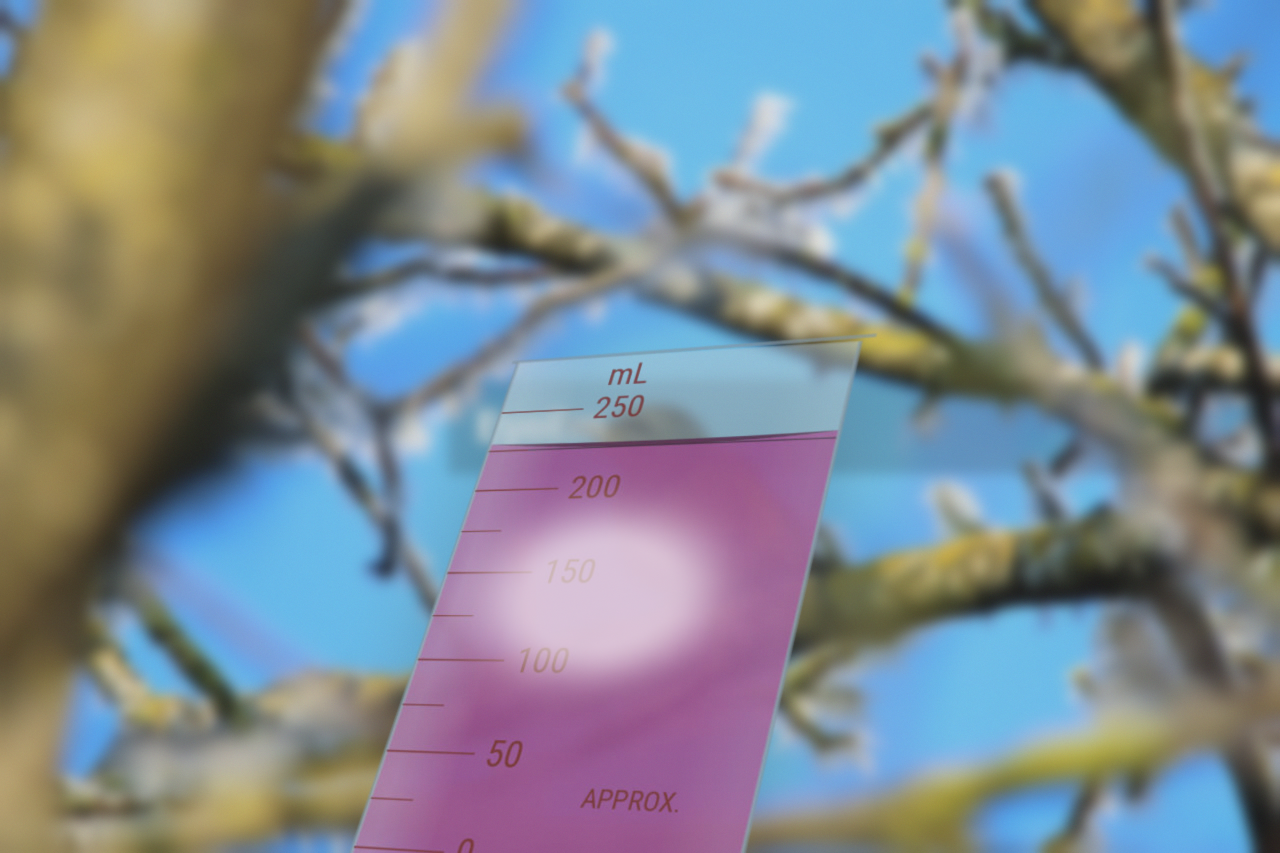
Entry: 225 mL
